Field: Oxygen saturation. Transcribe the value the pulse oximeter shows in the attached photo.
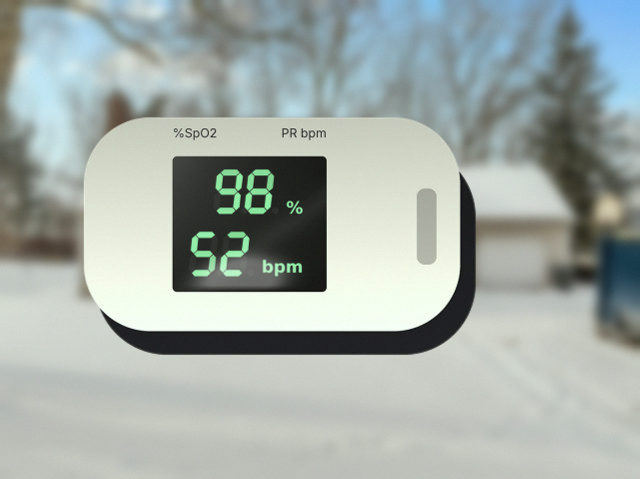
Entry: 98 %
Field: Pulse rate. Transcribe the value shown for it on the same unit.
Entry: 52 bpm
